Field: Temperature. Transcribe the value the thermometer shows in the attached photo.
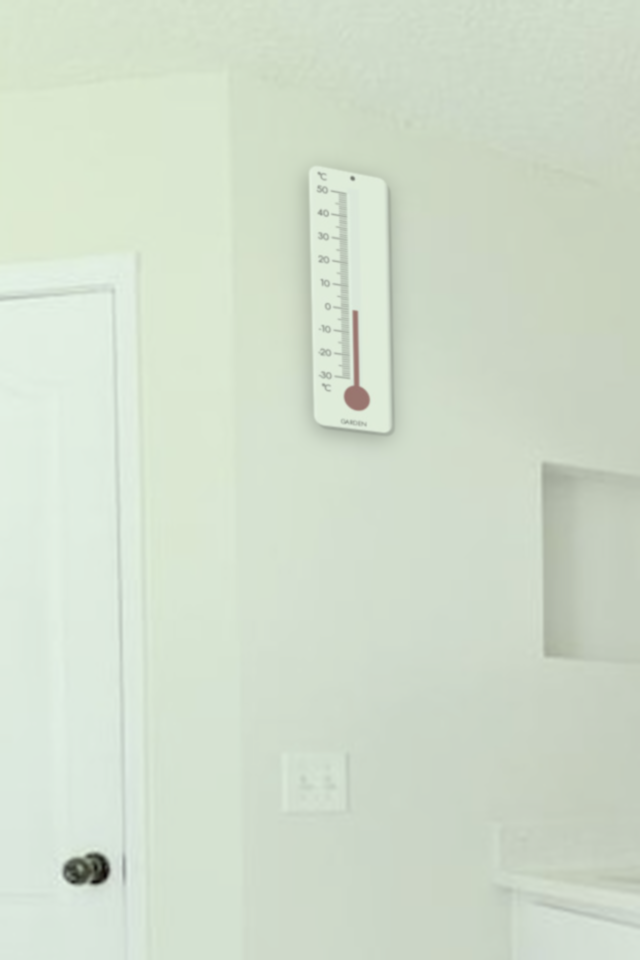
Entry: 0 °C
